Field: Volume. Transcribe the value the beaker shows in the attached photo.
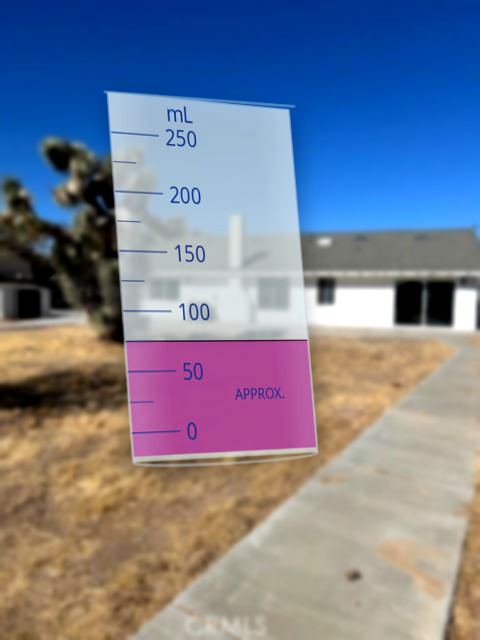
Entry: 75 mL
